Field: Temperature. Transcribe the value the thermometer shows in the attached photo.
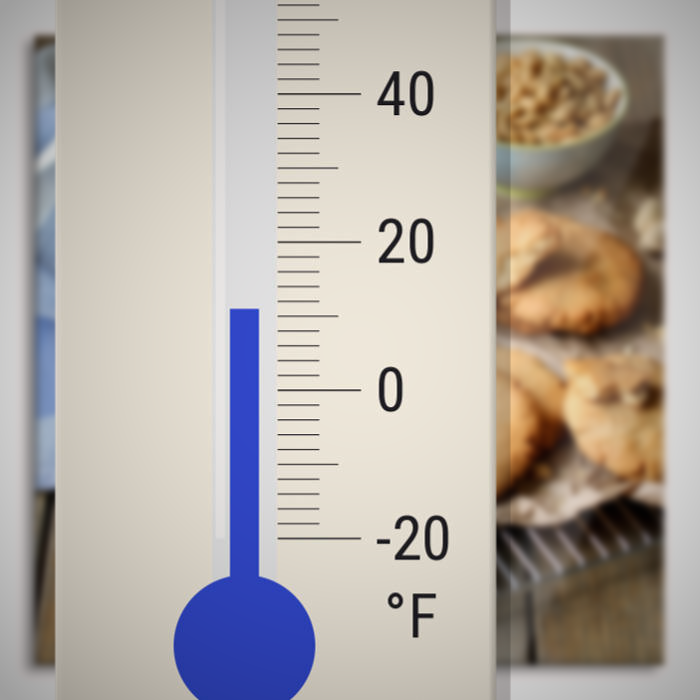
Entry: 11 °F
